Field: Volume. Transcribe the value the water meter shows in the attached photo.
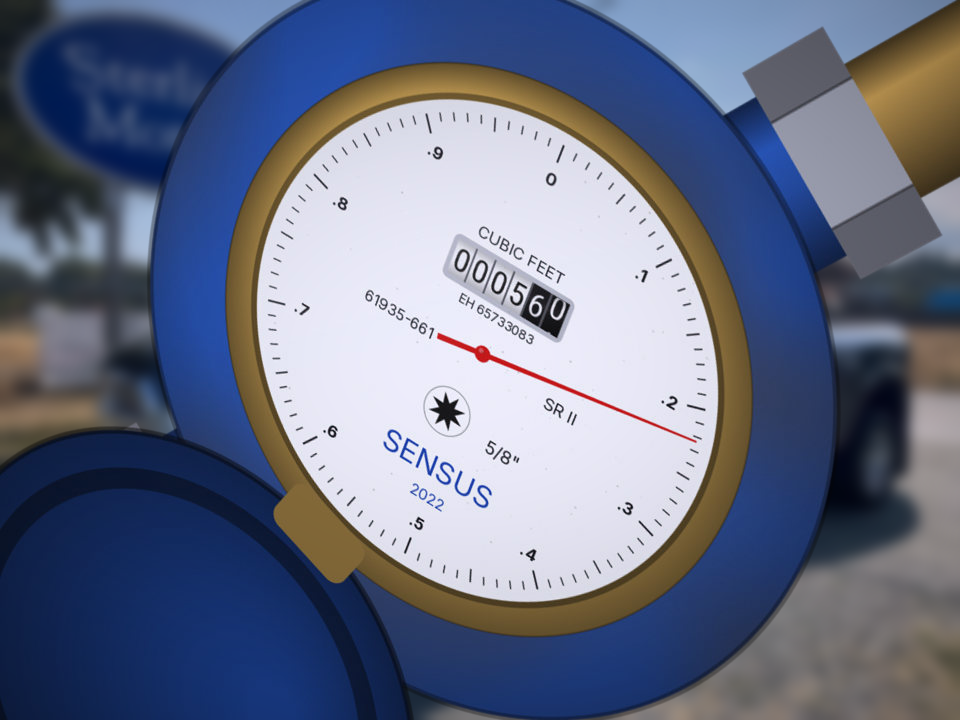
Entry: 560.22 ft³
